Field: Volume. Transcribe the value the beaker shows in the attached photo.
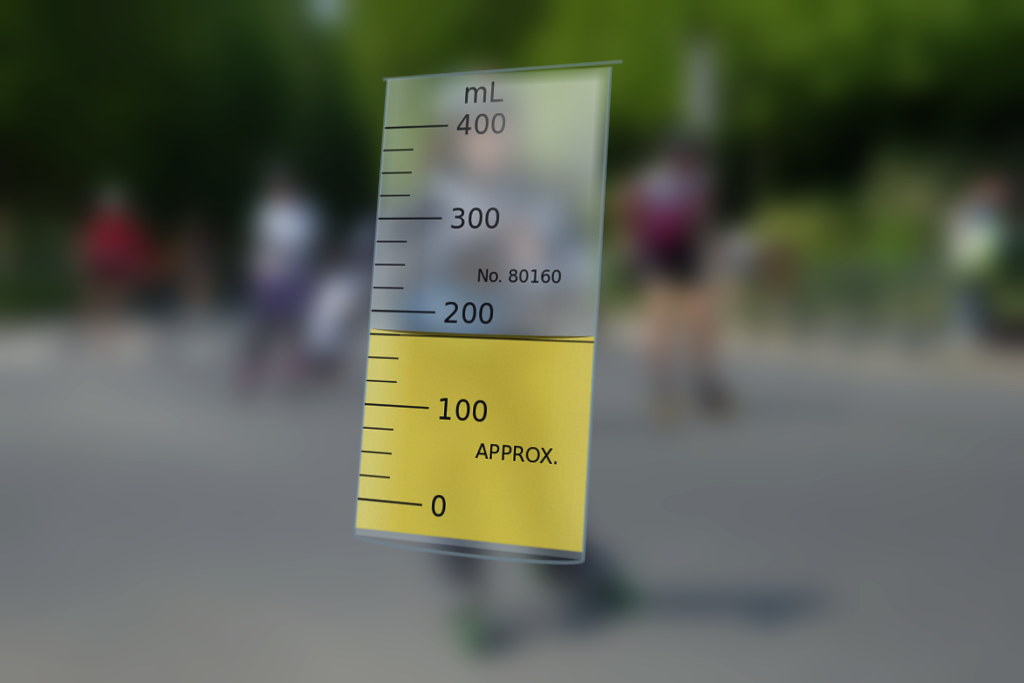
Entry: 175 mL
